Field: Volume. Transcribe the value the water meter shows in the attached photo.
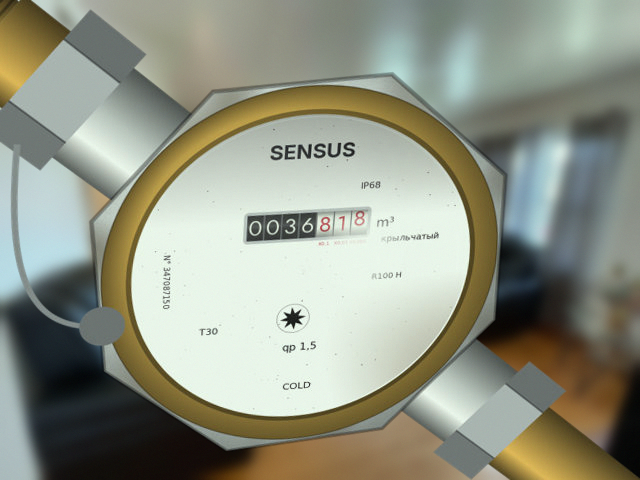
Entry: 36.818 m³
